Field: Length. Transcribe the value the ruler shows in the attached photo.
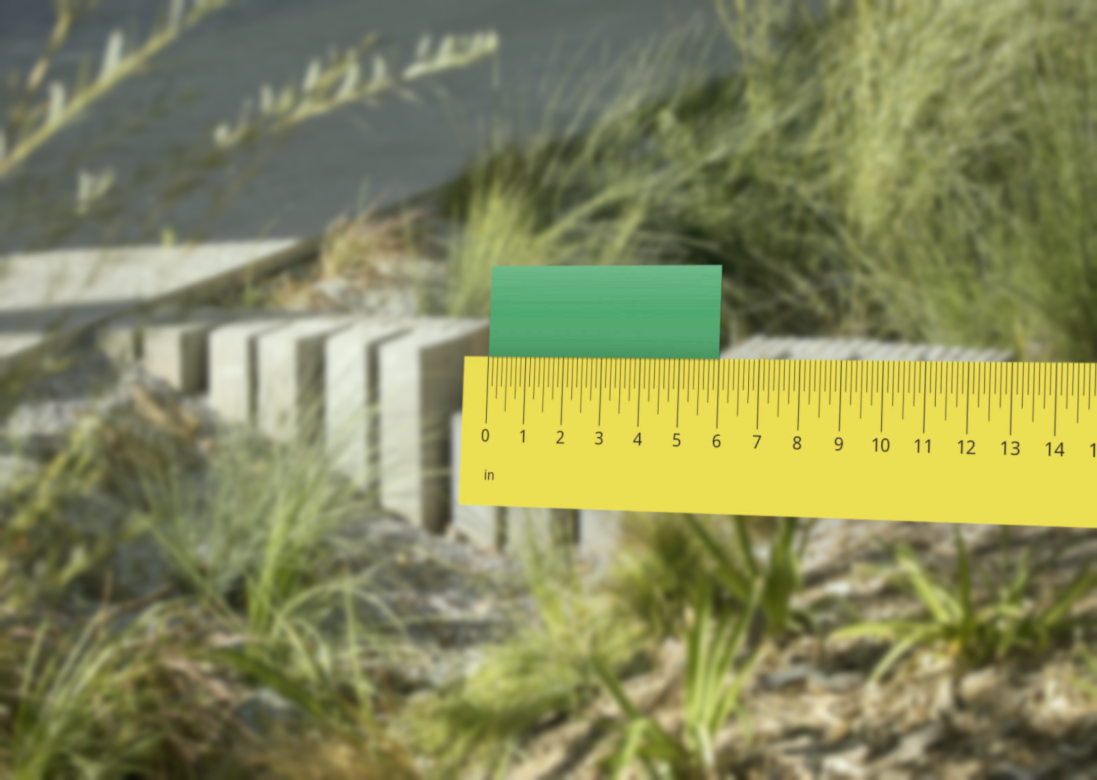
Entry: 6 in
